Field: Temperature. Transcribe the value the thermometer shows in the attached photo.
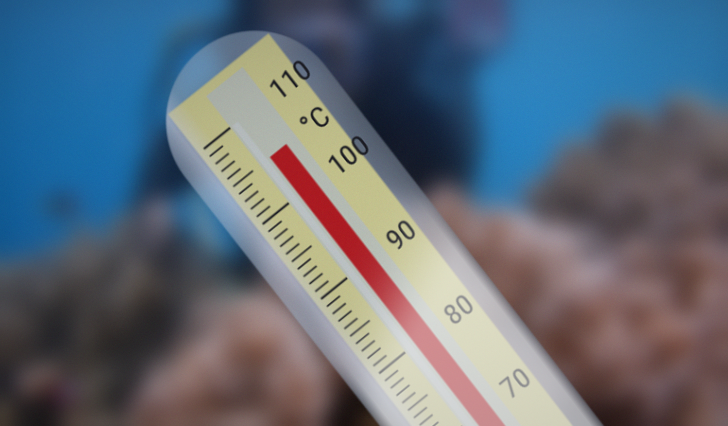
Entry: 105 °C
